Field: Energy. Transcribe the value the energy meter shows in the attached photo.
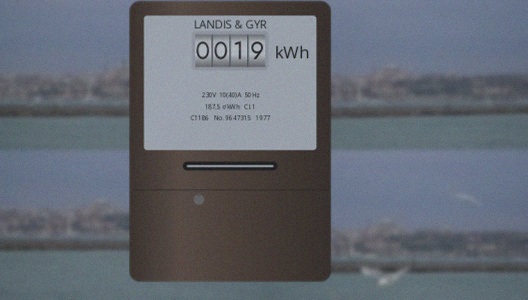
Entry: 19 kWh
